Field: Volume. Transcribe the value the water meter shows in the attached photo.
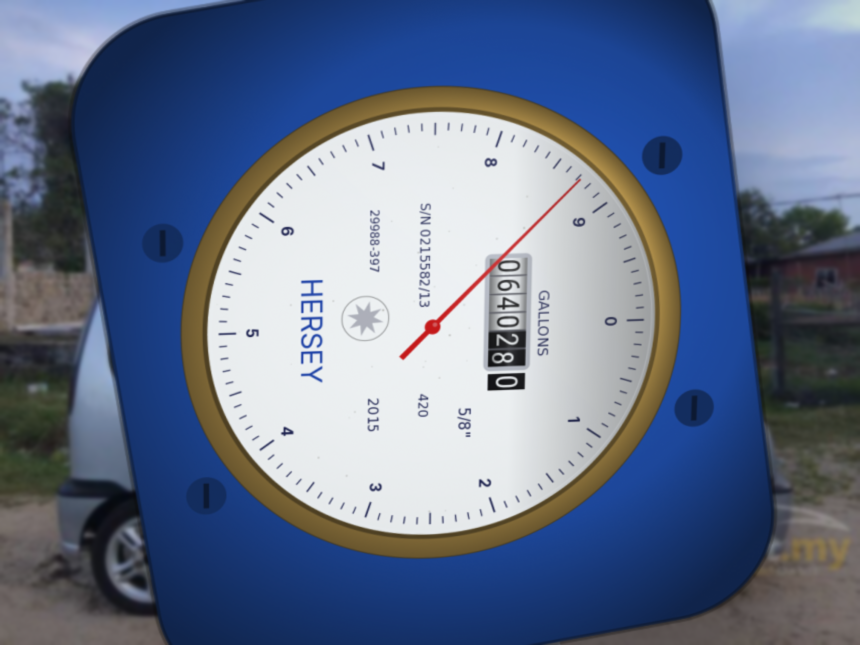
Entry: 640278.7 gal
